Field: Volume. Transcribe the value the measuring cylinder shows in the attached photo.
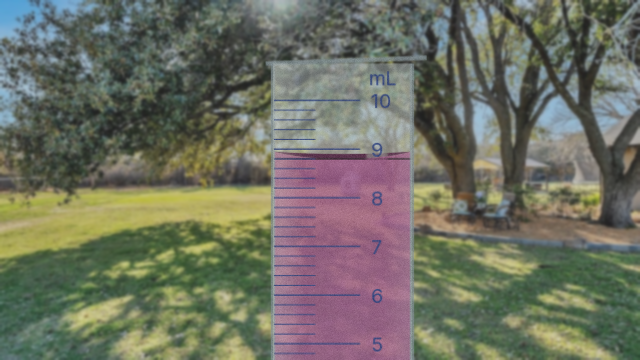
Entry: 8.8 mL
